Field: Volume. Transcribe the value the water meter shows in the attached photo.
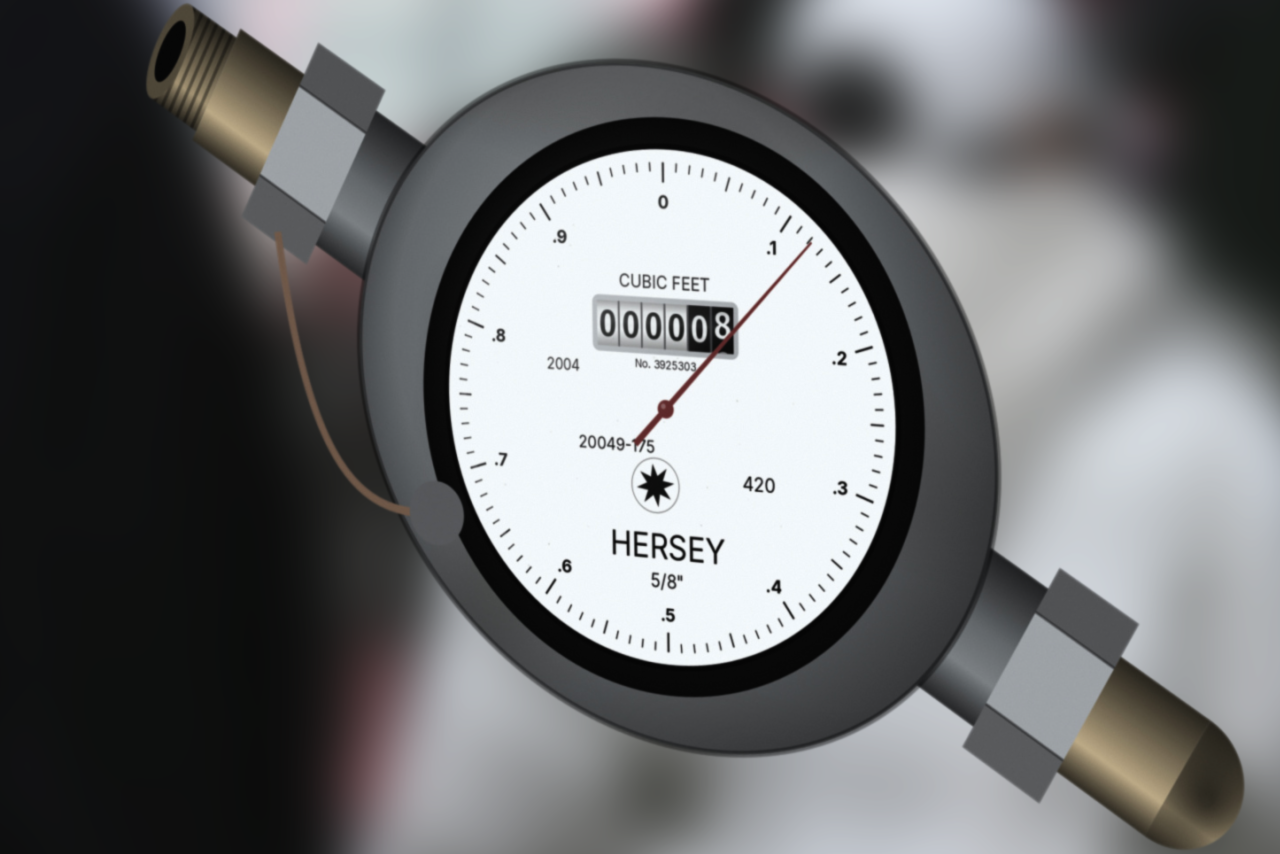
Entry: 8.12 ft³
